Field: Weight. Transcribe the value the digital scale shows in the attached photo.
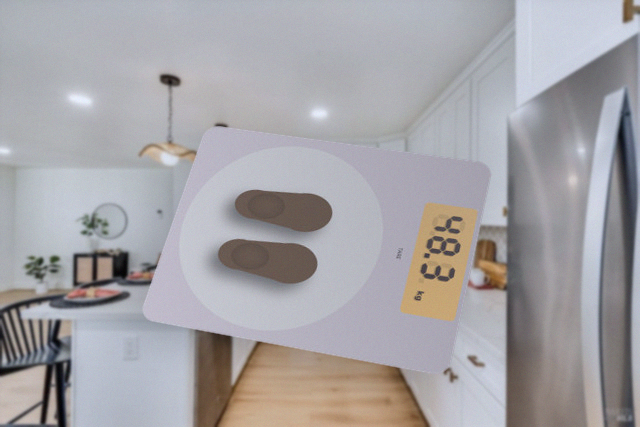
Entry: 48.3 kg
